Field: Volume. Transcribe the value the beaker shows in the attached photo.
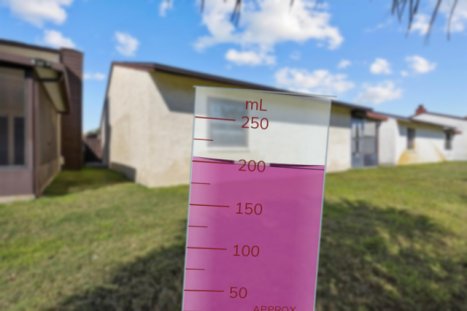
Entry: 200 mL
